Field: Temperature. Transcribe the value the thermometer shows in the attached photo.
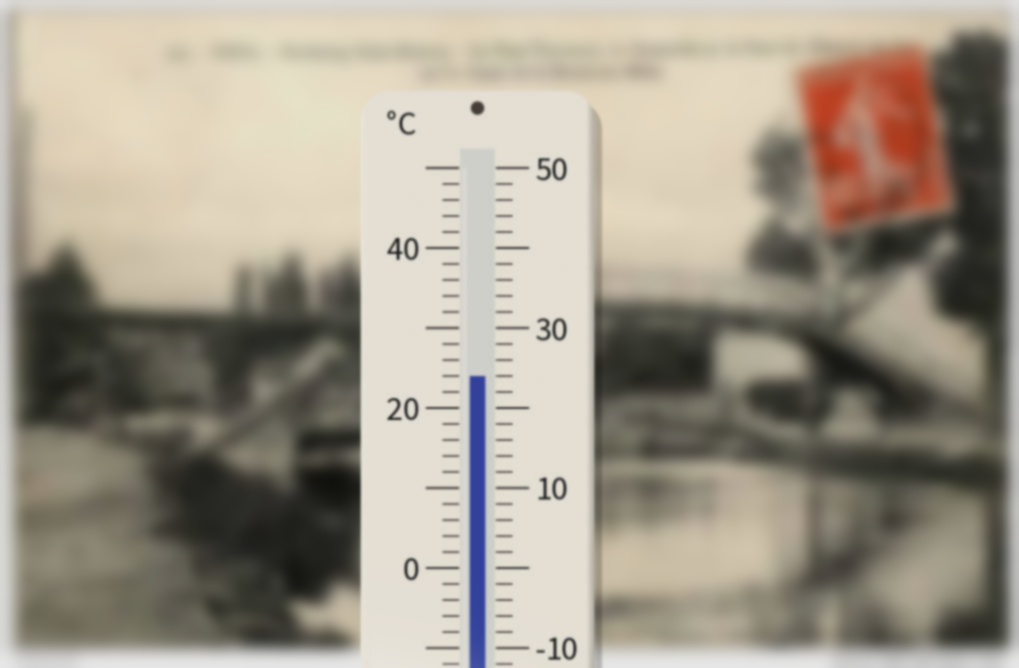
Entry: 24 °C
